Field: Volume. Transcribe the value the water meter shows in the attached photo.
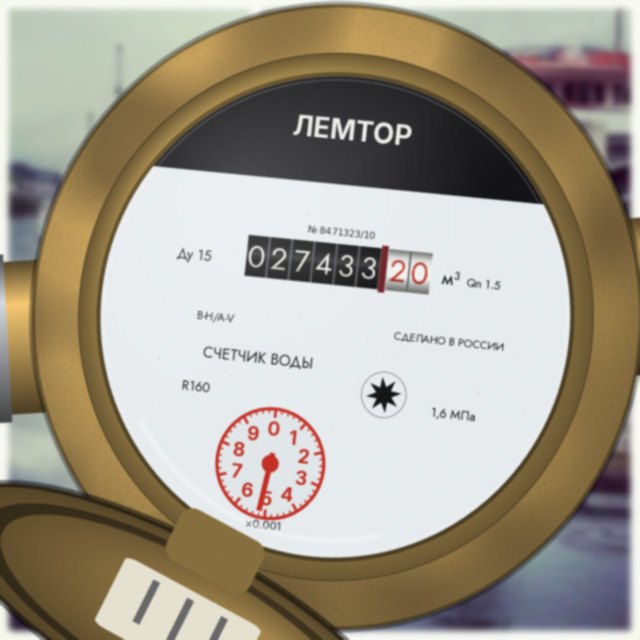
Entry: 27433.205 m³
